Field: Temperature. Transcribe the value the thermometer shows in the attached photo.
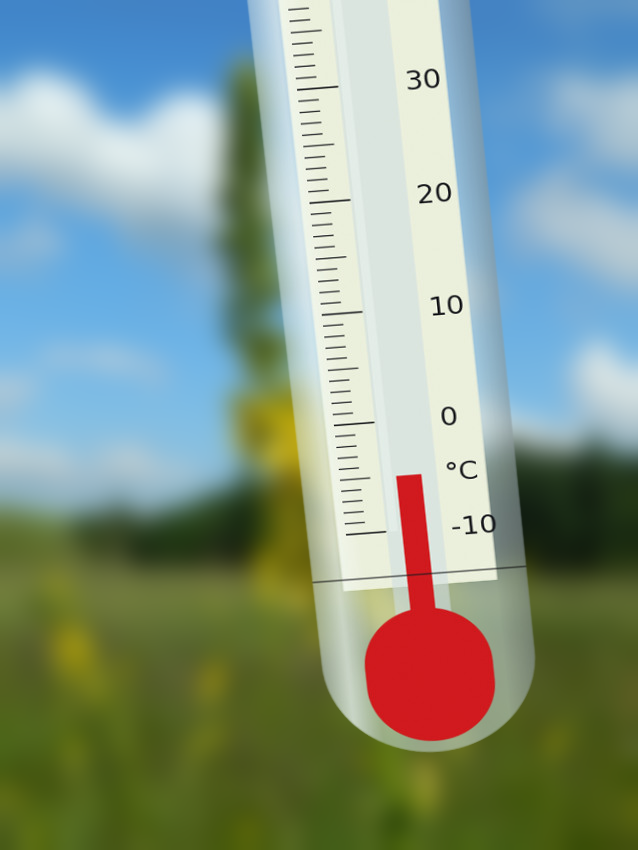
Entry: -5 °C
